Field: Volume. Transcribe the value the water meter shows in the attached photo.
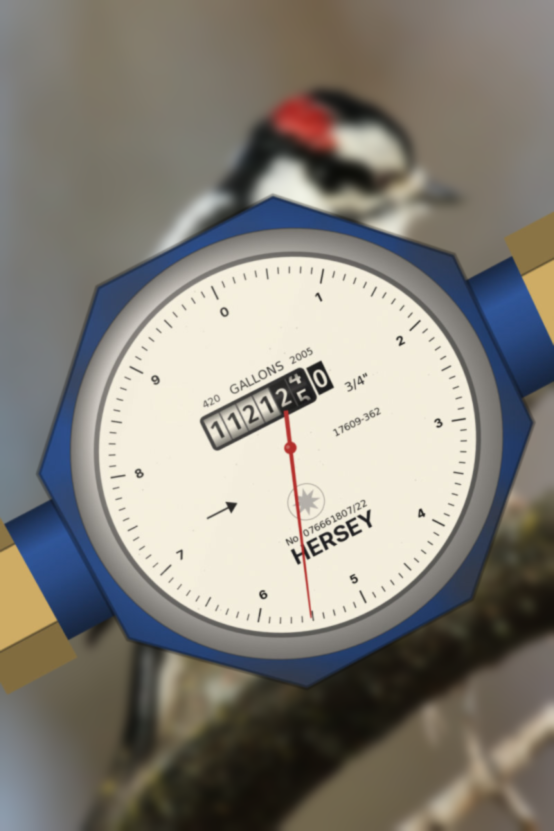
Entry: 1121245.5 gal
